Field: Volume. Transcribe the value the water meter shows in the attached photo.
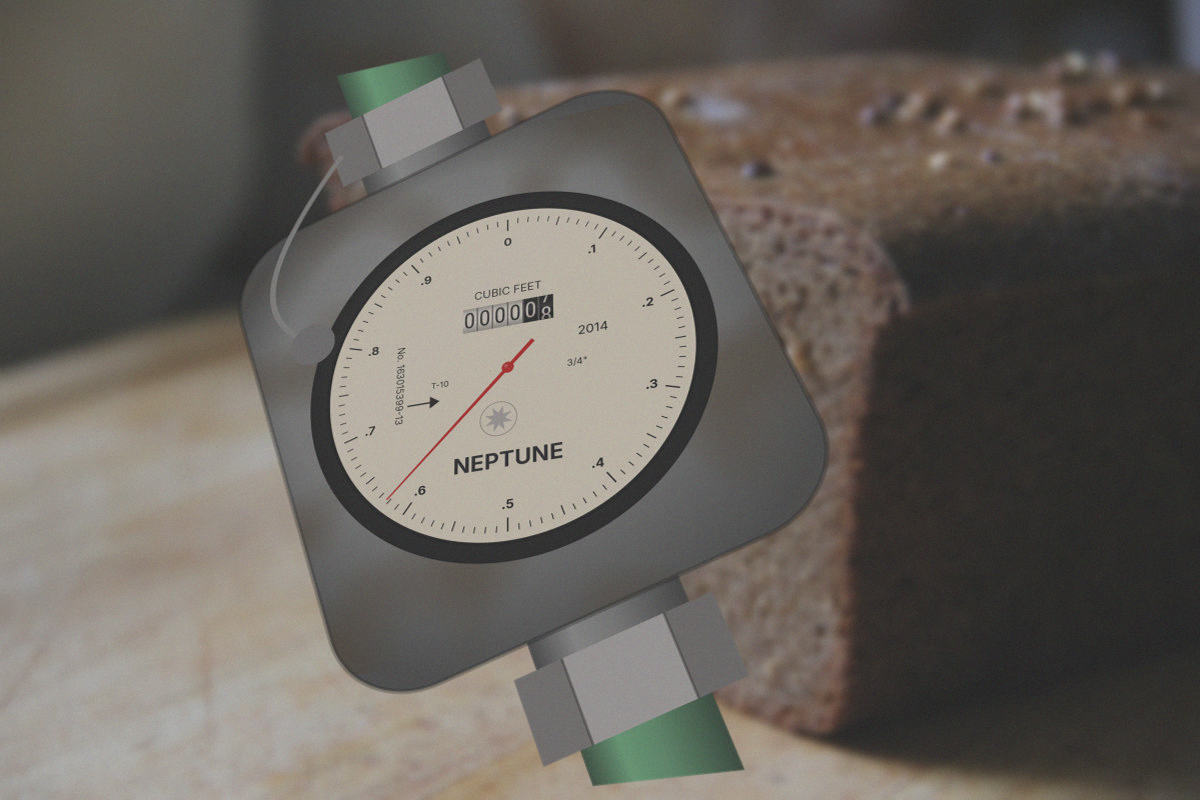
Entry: 7.62 ft³
